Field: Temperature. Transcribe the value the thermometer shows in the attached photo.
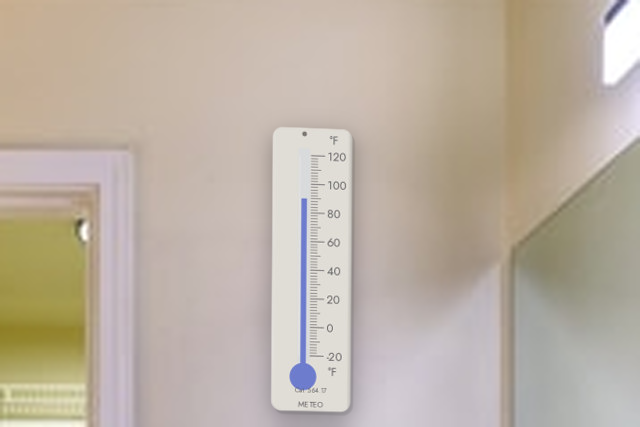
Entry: 90 °F
